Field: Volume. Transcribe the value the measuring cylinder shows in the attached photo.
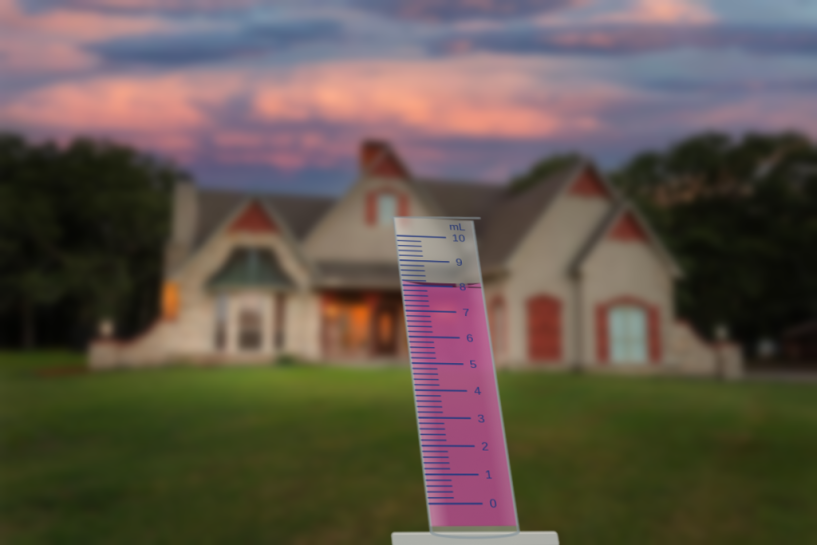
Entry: 8 mL
